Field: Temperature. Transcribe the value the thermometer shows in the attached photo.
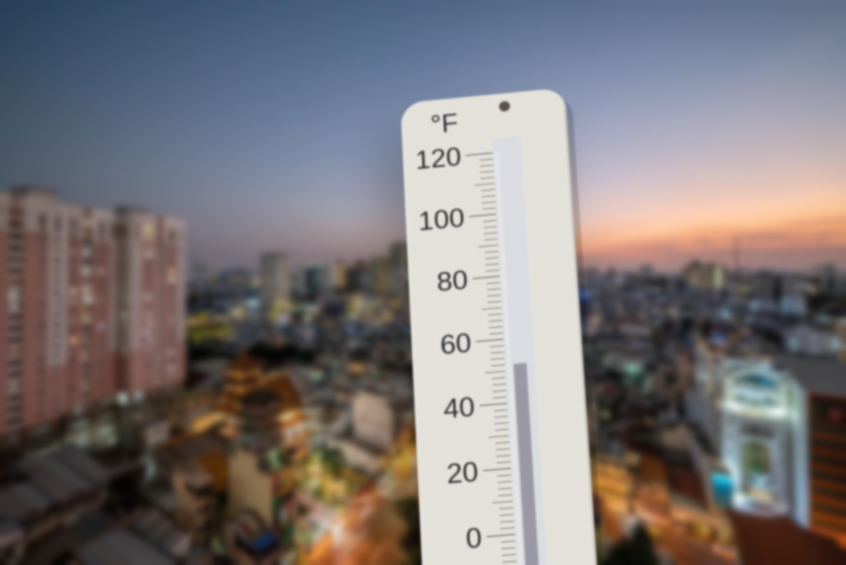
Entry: 52 °F
